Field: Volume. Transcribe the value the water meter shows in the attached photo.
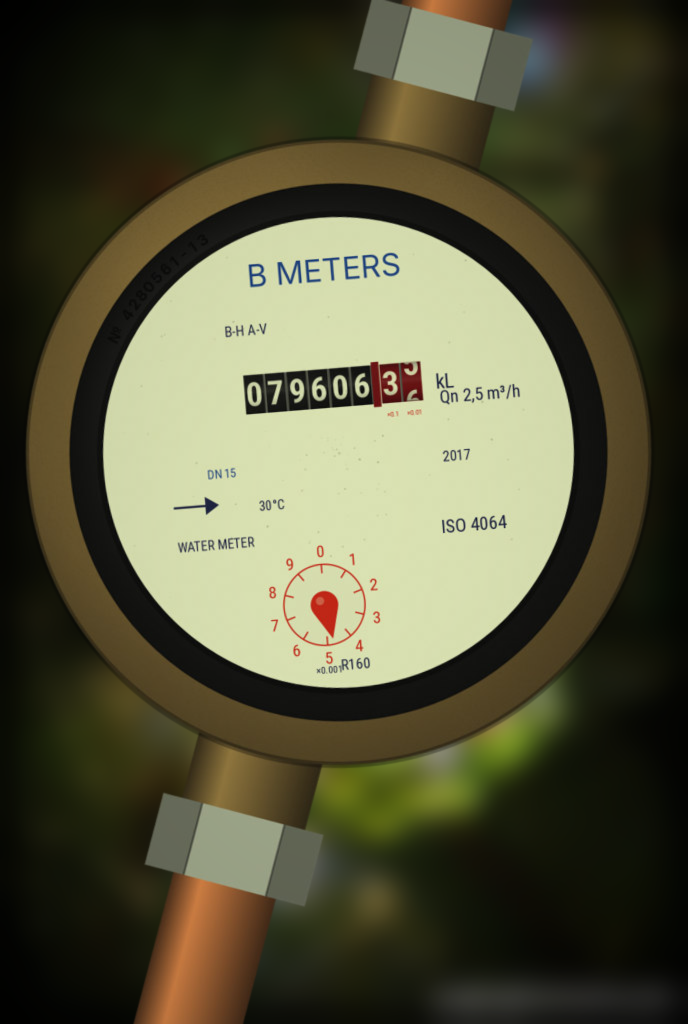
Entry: 79606.354 kL
